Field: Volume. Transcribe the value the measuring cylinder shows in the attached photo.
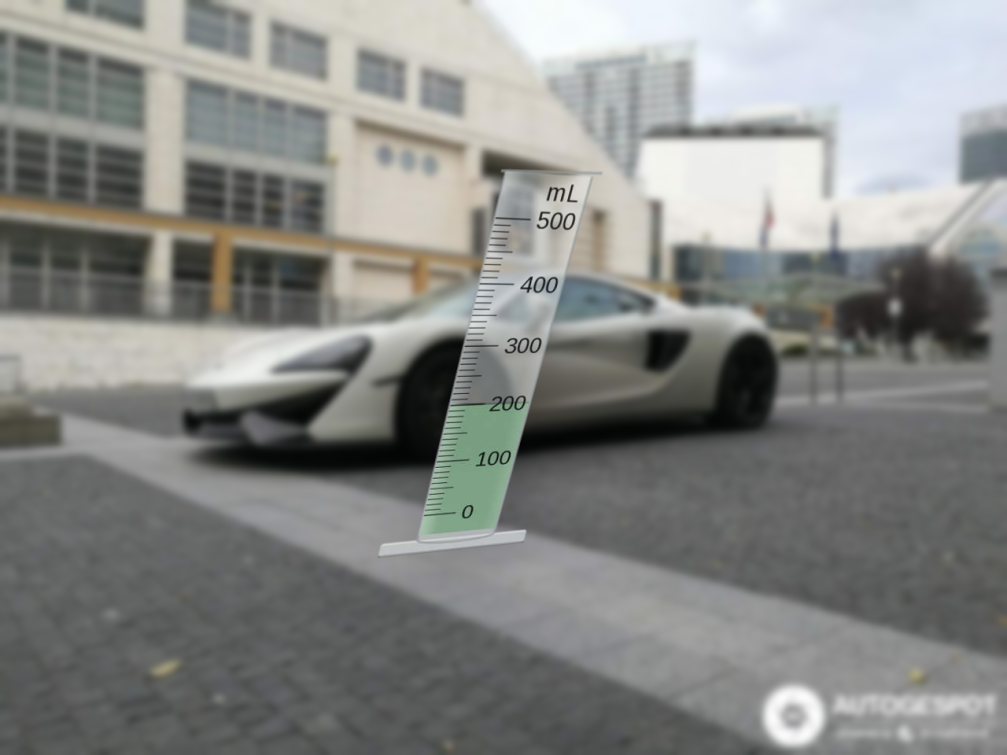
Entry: 200 mL
